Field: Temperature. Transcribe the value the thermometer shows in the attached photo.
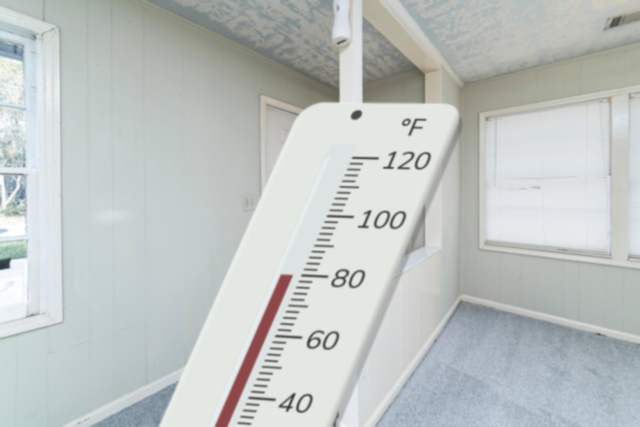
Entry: 80 °F
